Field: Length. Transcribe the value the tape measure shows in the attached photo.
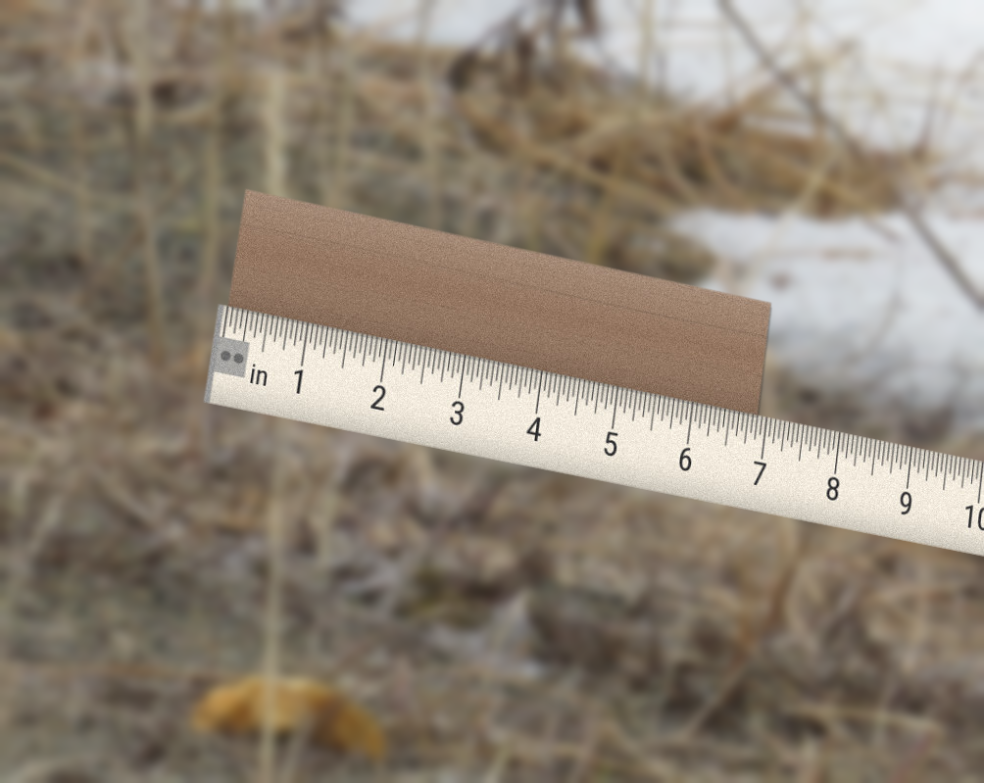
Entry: 6.875 in
